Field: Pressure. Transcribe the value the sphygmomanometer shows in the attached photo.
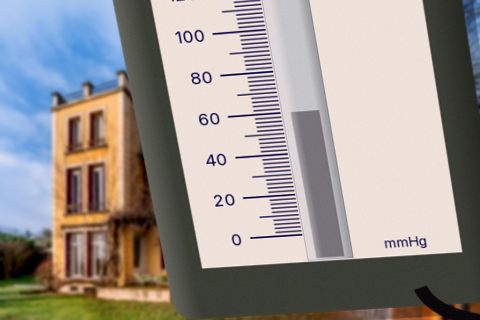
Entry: 60 mmHg
